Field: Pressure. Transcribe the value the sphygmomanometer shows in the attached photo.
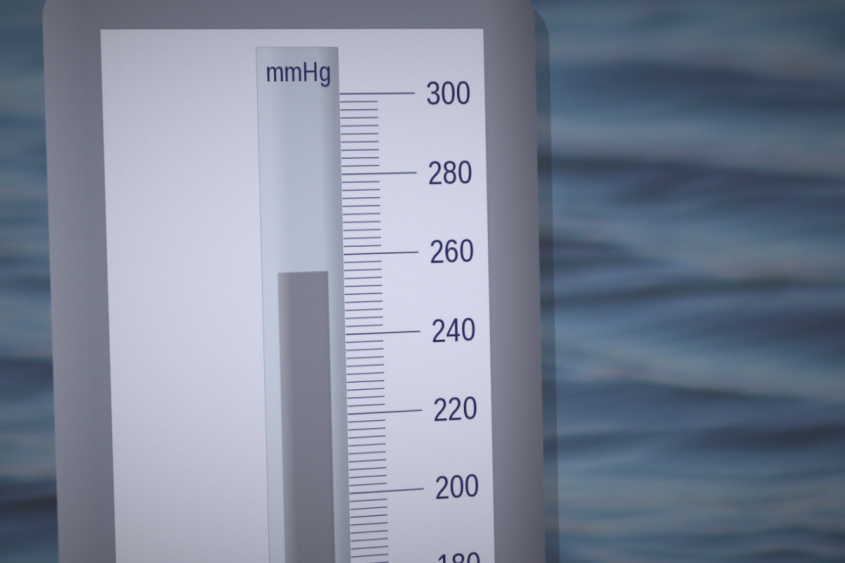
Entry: 256 mmHg
